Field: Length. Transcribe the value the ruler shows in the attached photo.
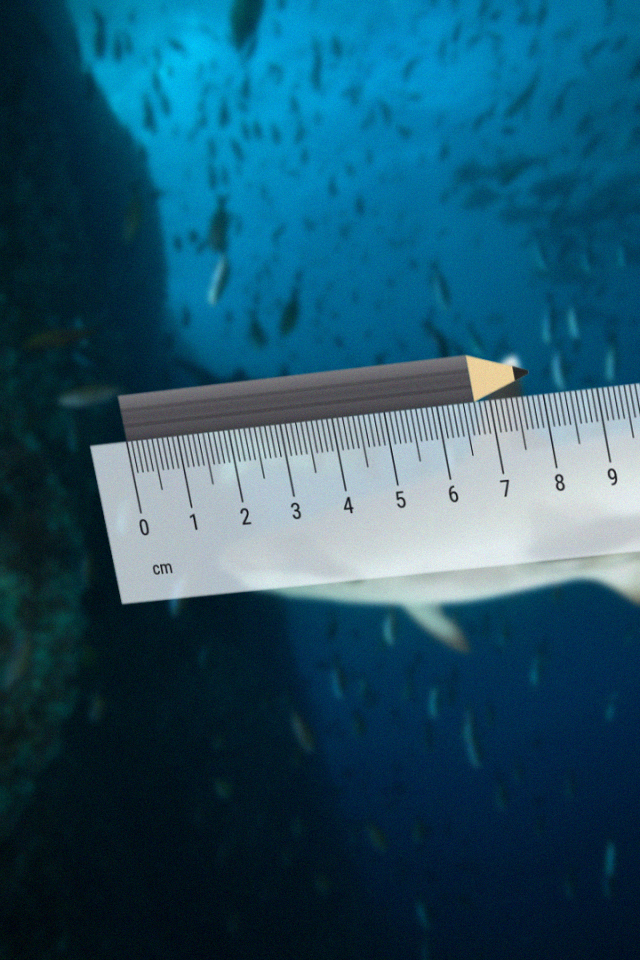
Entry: 7.8 cm
